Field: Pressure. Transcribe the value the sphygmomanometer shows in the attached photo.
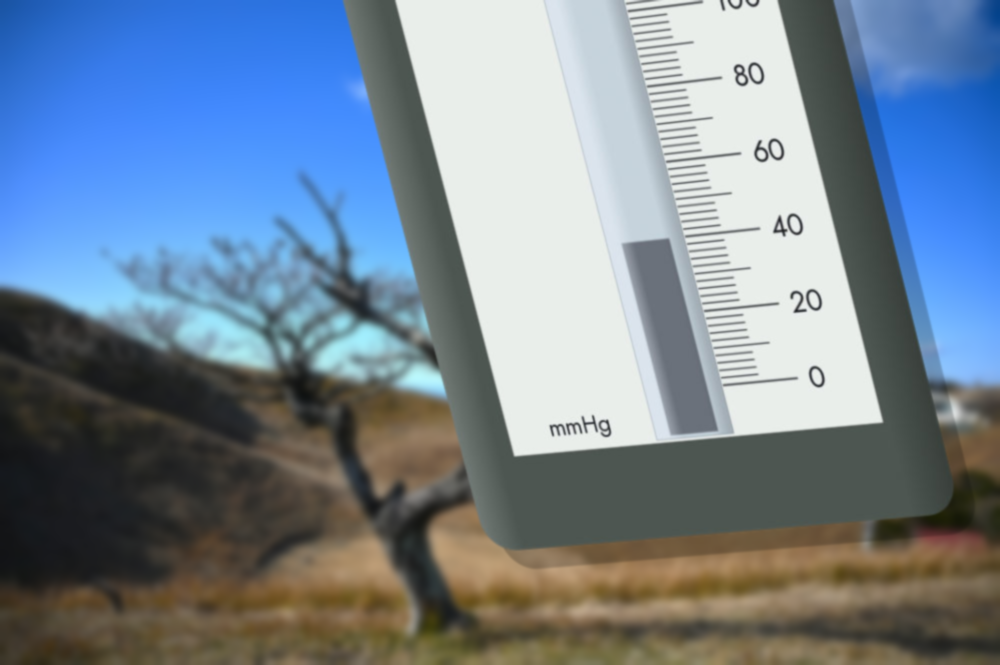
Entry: 40 mmHg
